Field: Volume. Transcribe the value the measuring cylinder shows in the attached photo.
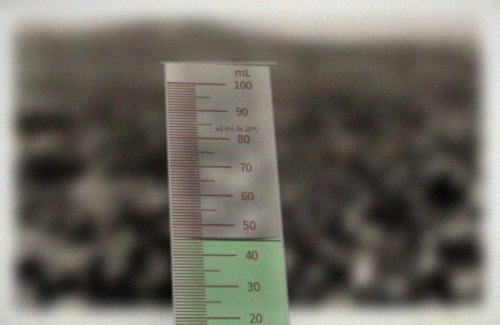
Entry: 45 mL
